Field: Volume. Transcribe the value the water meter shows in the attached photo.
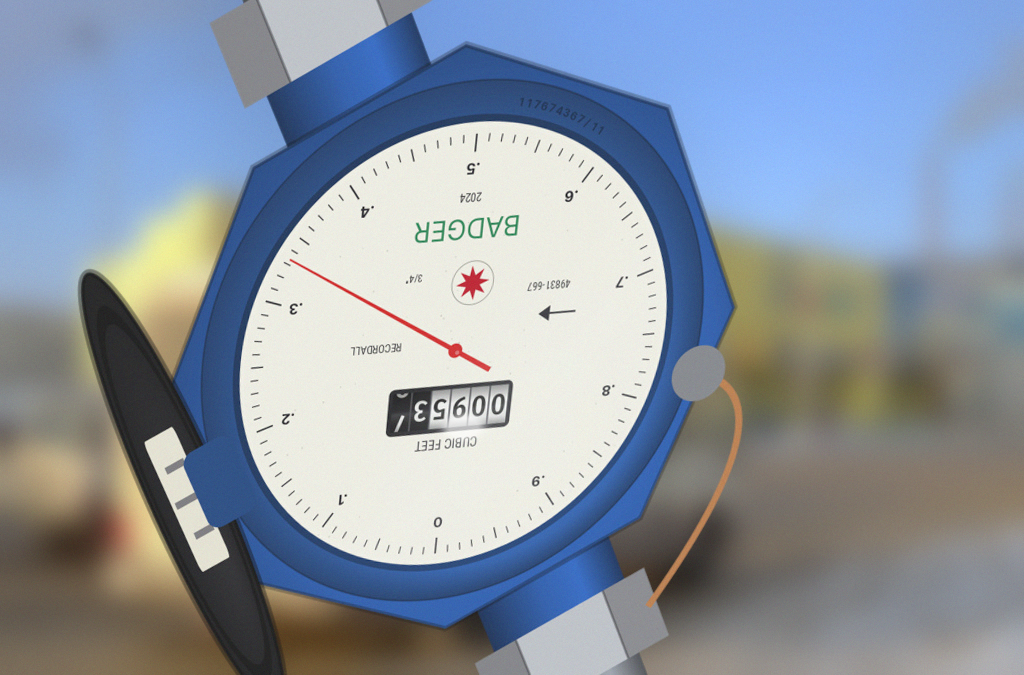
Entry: 9537.33 ft³
